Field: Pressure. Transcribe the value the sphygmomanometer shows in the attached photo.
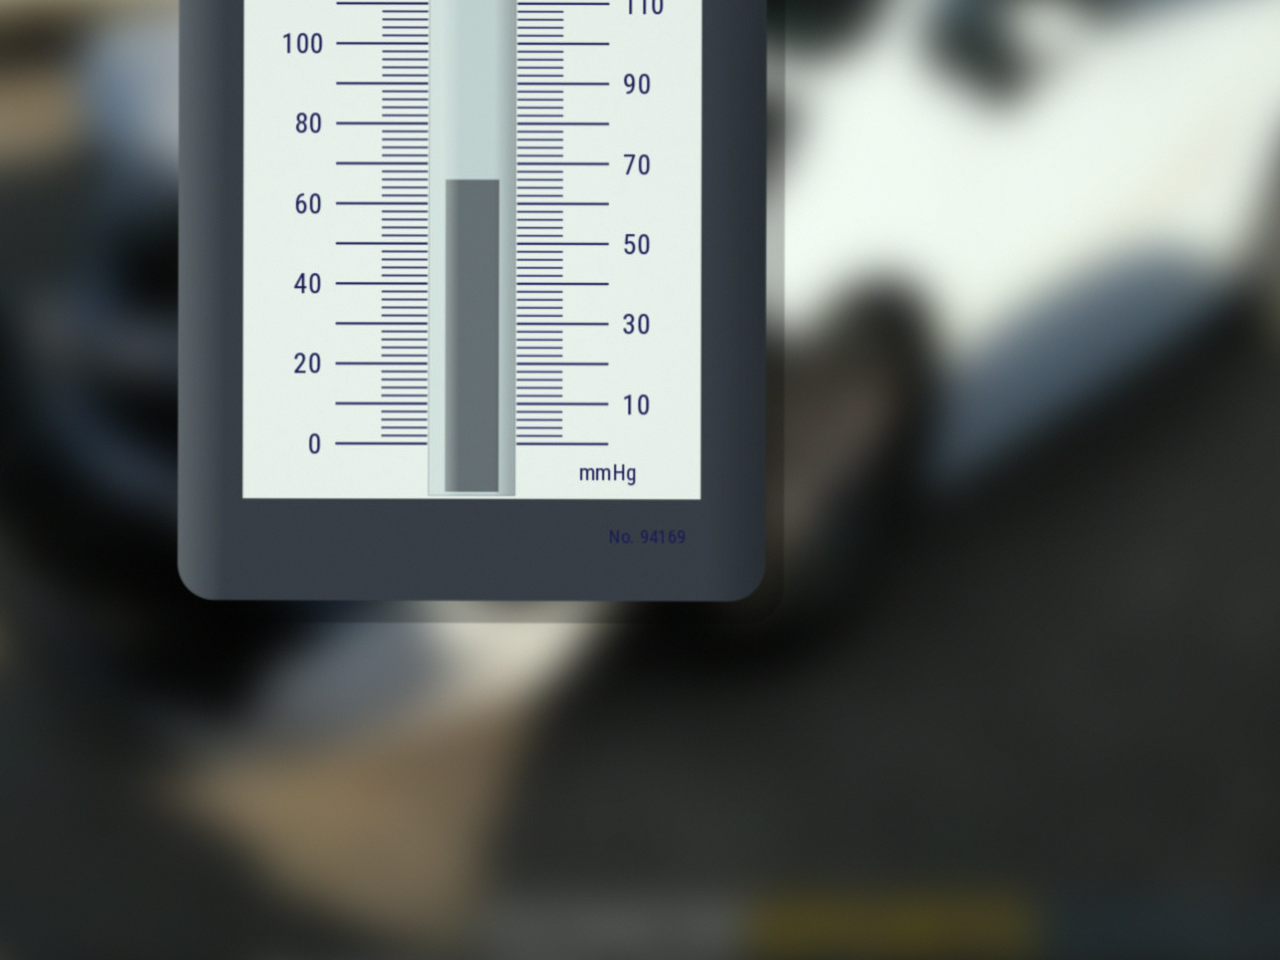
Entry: 66 mmHg
